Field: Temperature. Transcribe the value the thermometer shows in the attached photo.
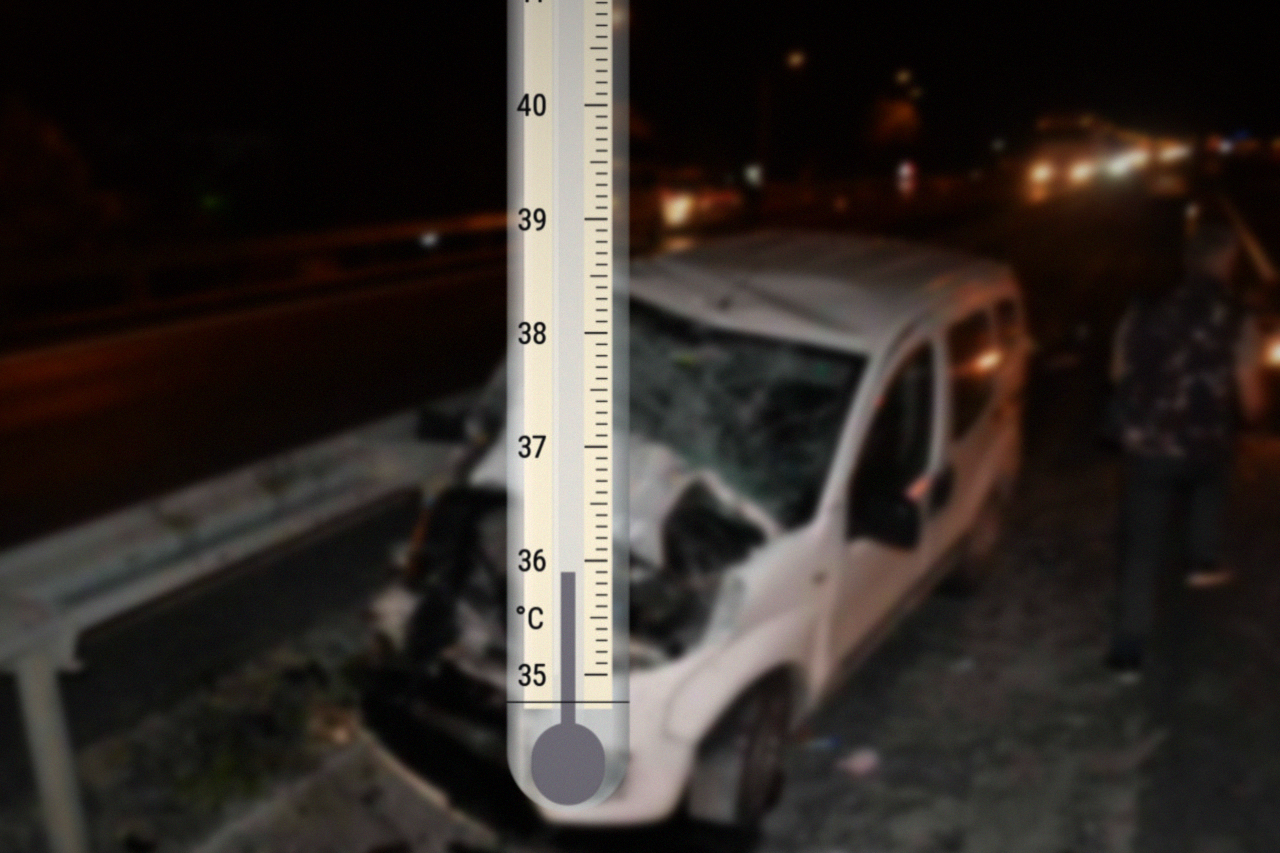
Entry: 35.9 °C
